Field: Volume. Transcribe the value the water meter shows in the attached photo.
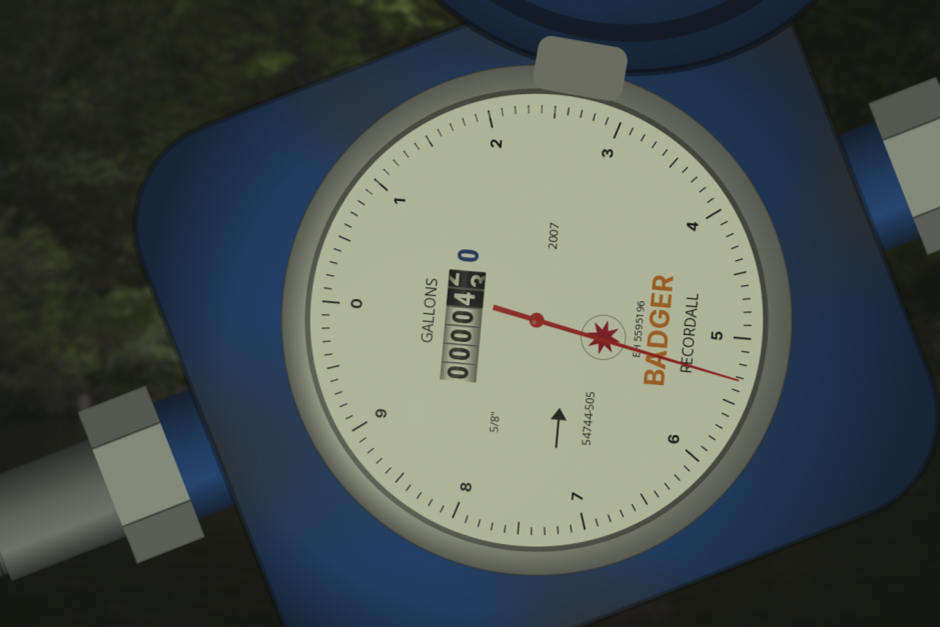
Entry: 425.3 gal
